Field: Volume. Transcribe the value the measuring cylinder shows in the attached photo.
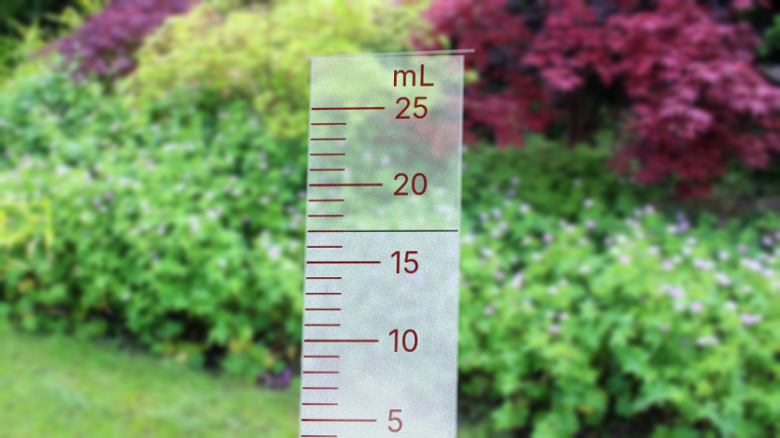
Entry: 17 mL
